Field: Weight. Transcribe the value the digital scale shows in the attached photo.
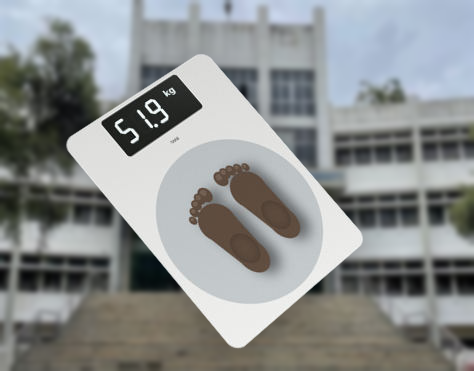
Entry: 51.9 kg
